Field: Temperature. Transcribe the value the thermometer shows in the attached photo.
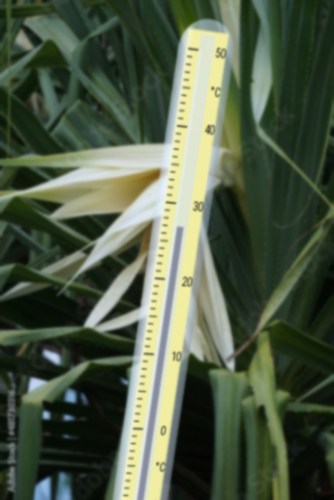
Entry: 27 °C
